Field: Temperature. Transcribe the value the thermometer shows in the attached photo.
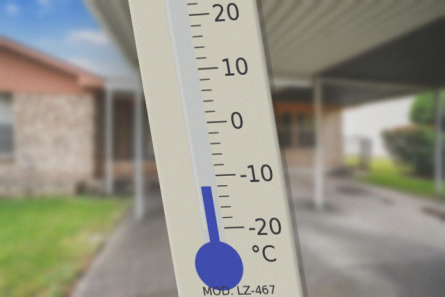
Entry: -12 °C
